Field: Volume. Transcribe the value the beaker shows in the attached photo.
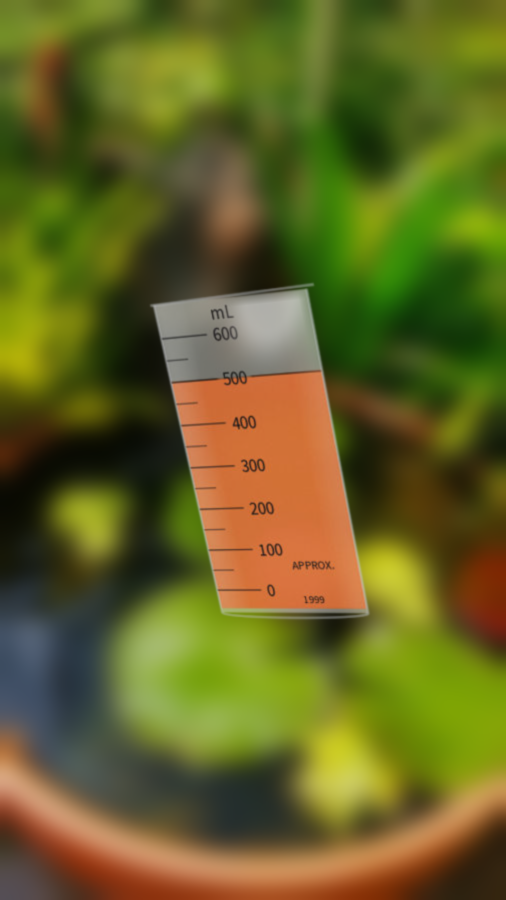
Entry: 500 mL
